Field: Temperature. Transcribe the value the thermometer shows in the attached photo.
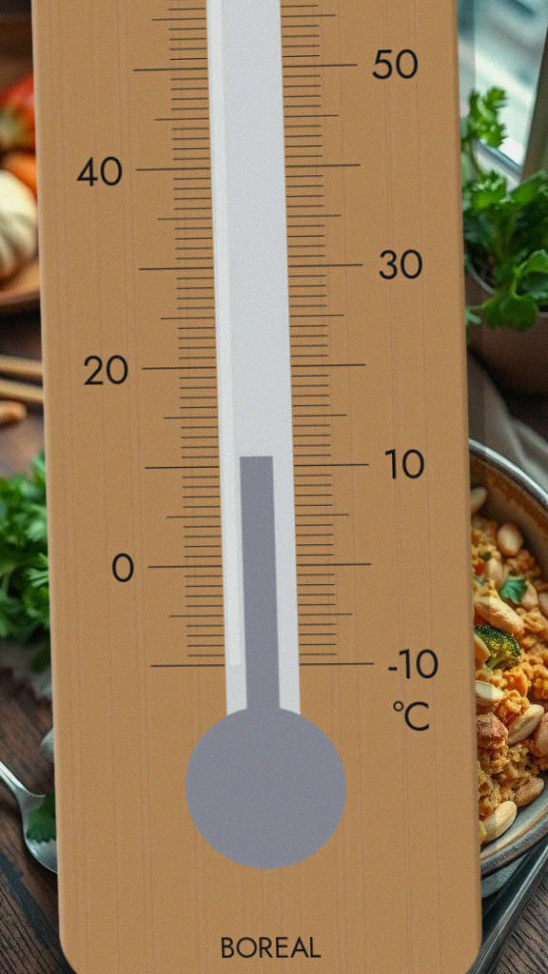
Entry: 11 °C
